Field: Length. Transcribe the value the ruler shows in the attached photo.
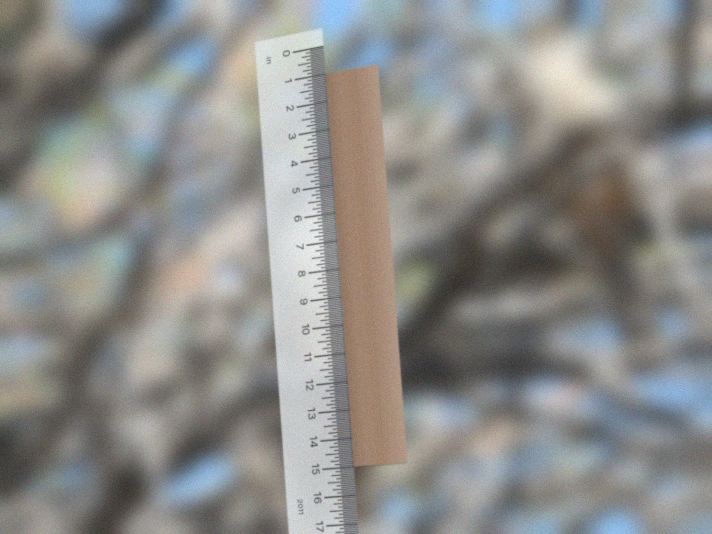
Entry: 14 in
